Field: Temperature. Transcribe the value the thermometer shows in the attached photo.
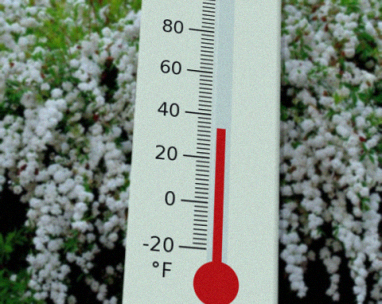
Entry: 34 °F
